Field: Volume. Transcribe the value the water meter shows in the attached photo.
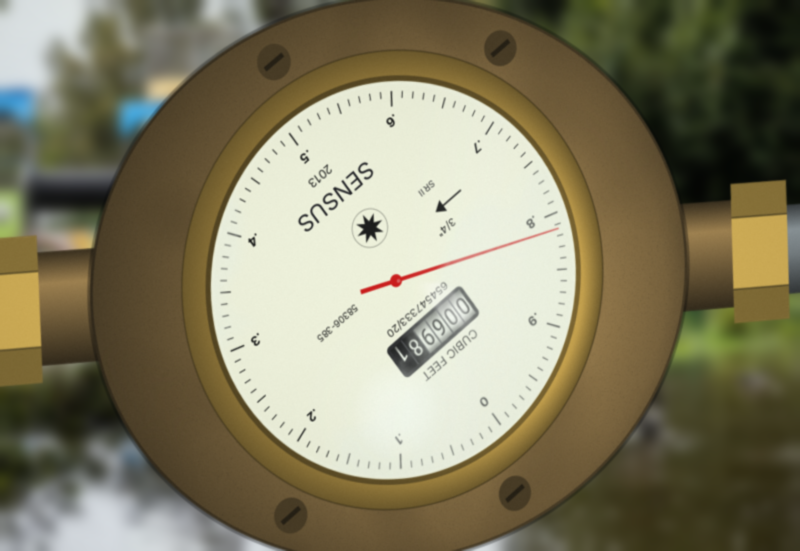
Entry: 6980.81 ft³
